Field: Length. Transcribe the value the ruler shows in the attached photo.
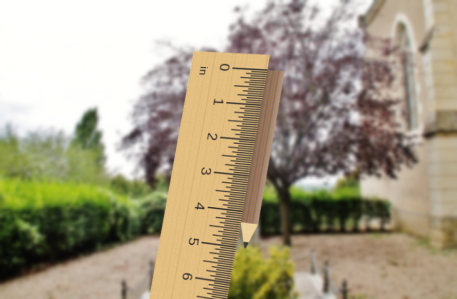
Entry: 5 in
